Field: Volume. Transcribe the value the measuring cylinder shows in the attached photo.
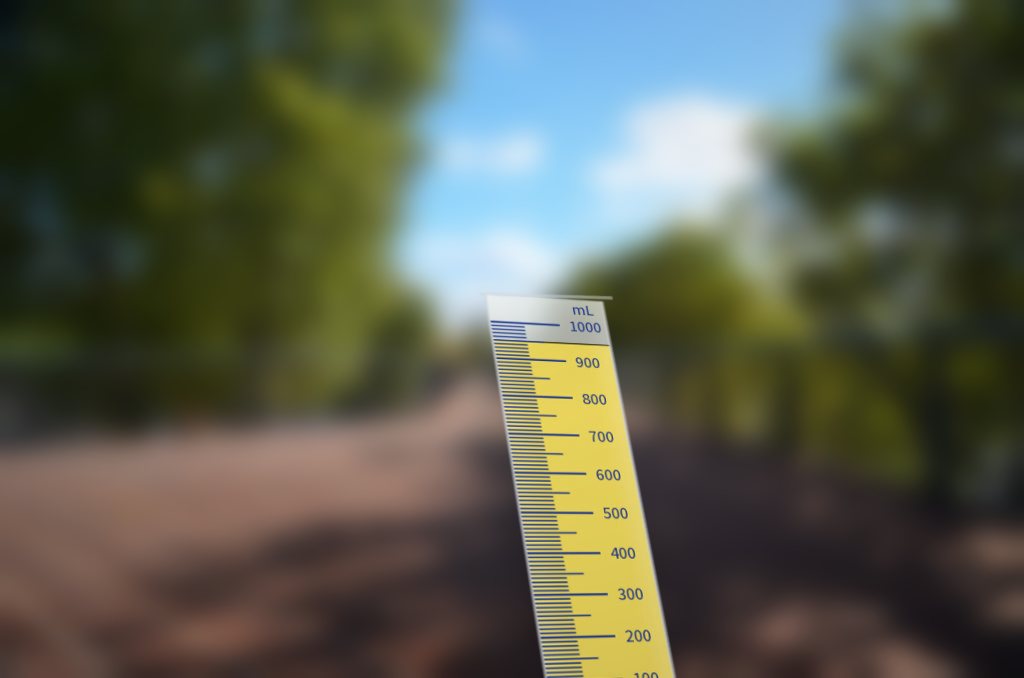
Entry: 950 mL
